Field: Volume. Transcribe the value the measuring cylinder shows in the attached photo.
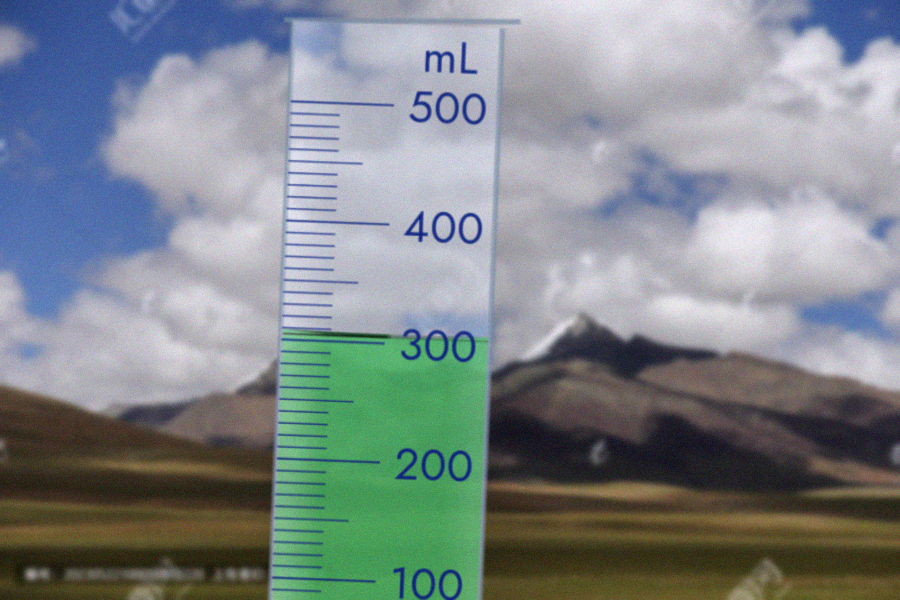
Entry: 305 mL
